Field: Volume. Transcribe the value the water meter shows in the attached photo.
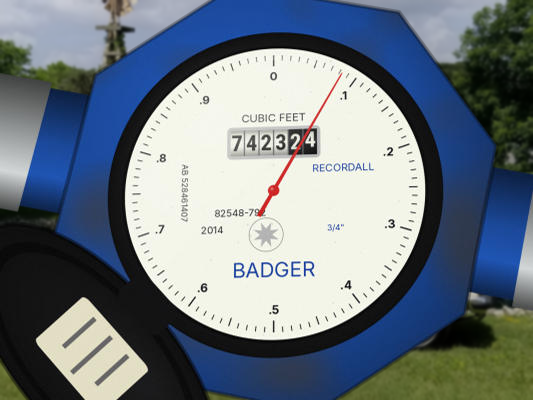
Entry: 742324.08 ft³
